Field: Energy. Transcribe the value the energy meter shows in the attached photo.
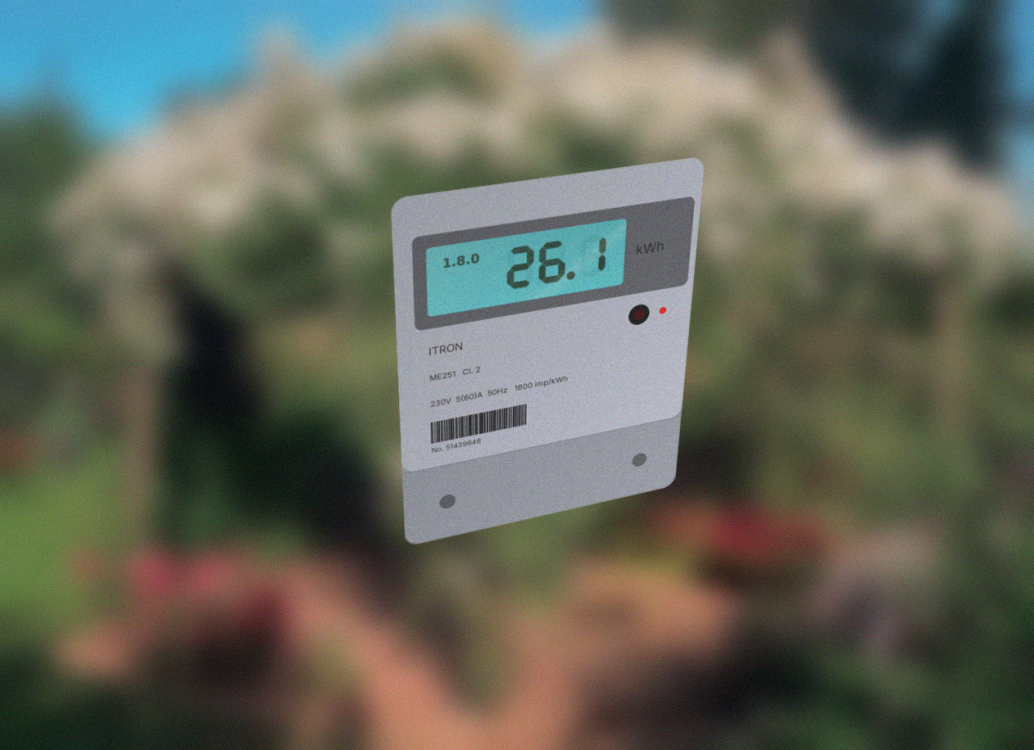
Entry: 26.1 kWh
